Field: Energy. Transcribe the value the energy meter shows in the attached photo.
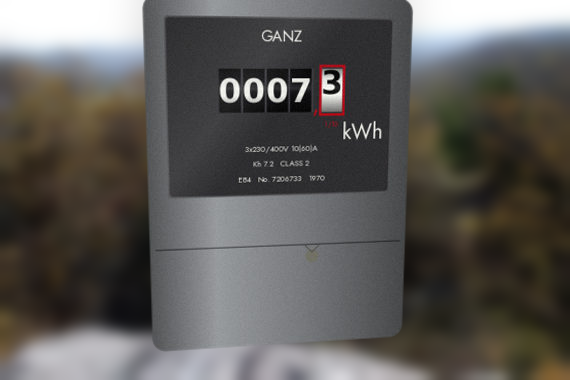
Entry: 7.3 kWh
